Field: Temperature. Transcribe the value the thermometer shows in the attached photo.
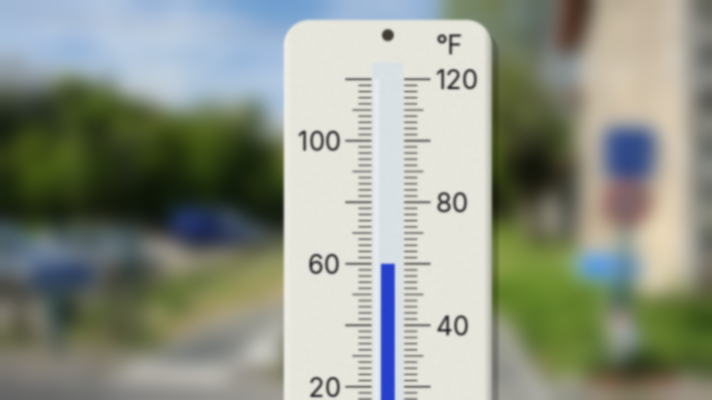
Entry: 60 °F
